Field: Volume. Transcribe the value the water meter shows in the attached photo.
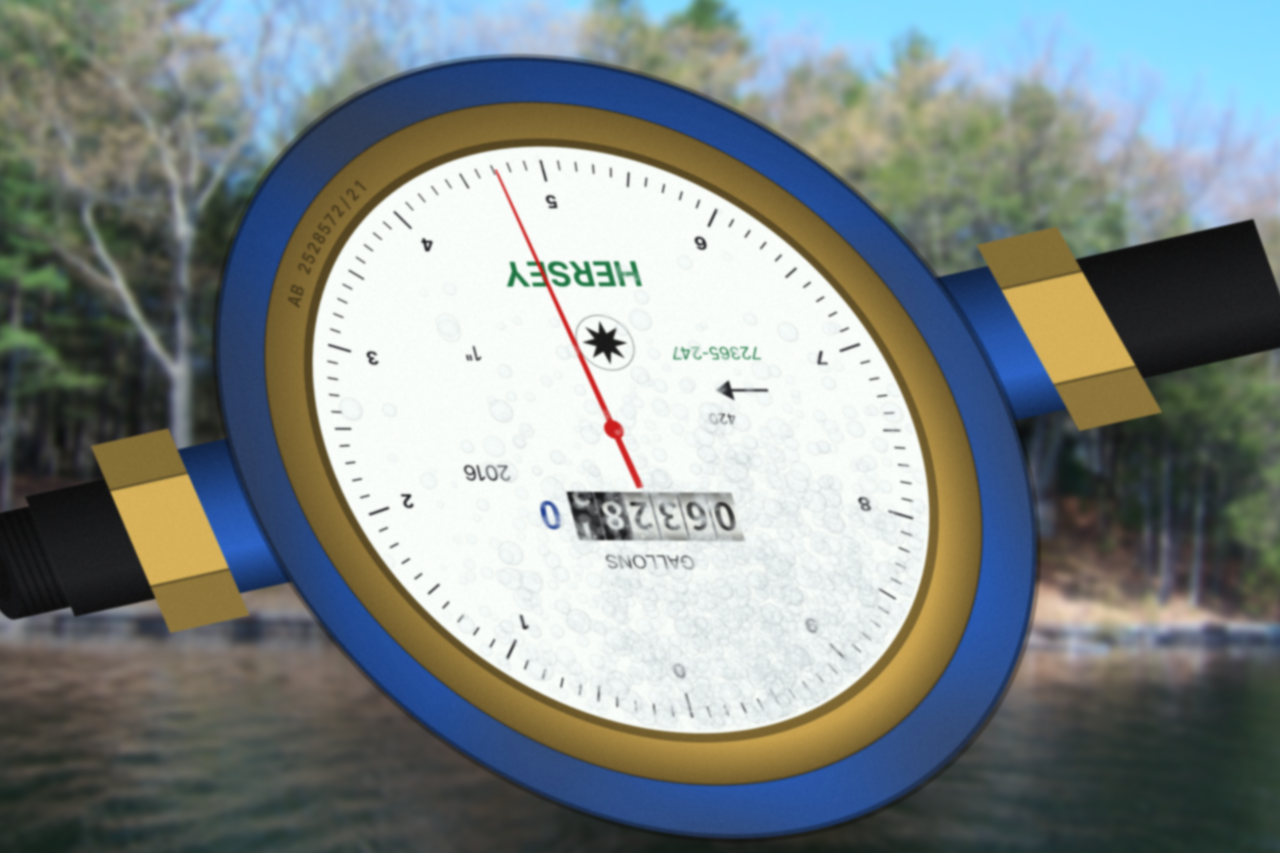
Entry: 632814.7 gal
